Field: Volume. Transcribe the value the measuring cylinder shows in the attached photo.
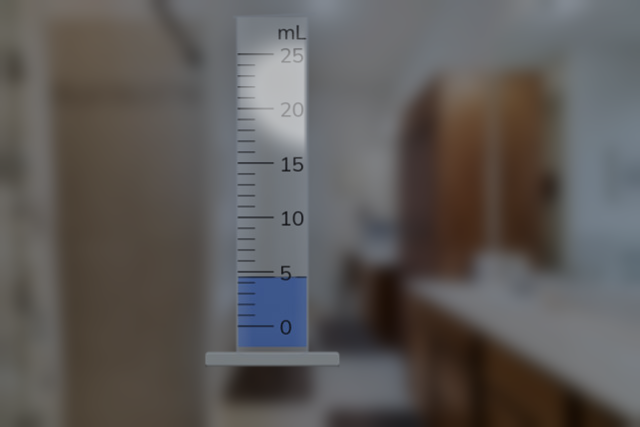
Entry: 4.5 mL
